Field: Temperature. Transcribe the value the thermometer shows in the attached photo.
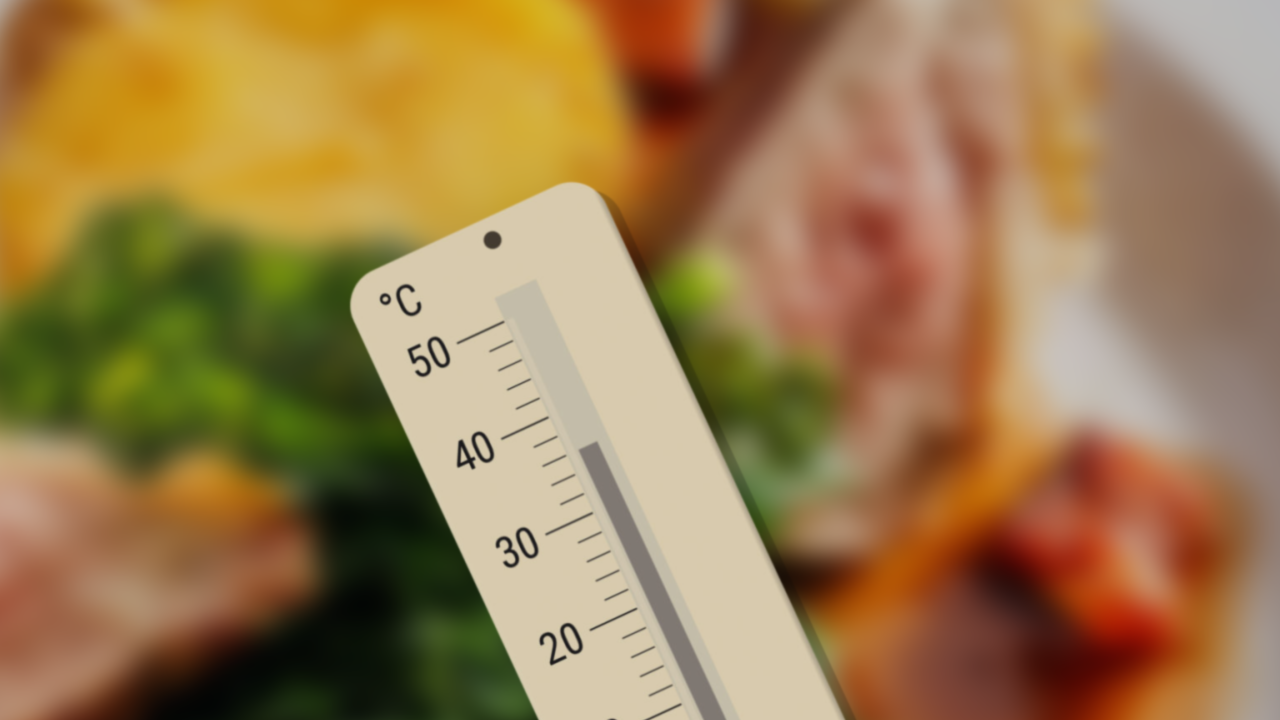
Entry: 36 °C
